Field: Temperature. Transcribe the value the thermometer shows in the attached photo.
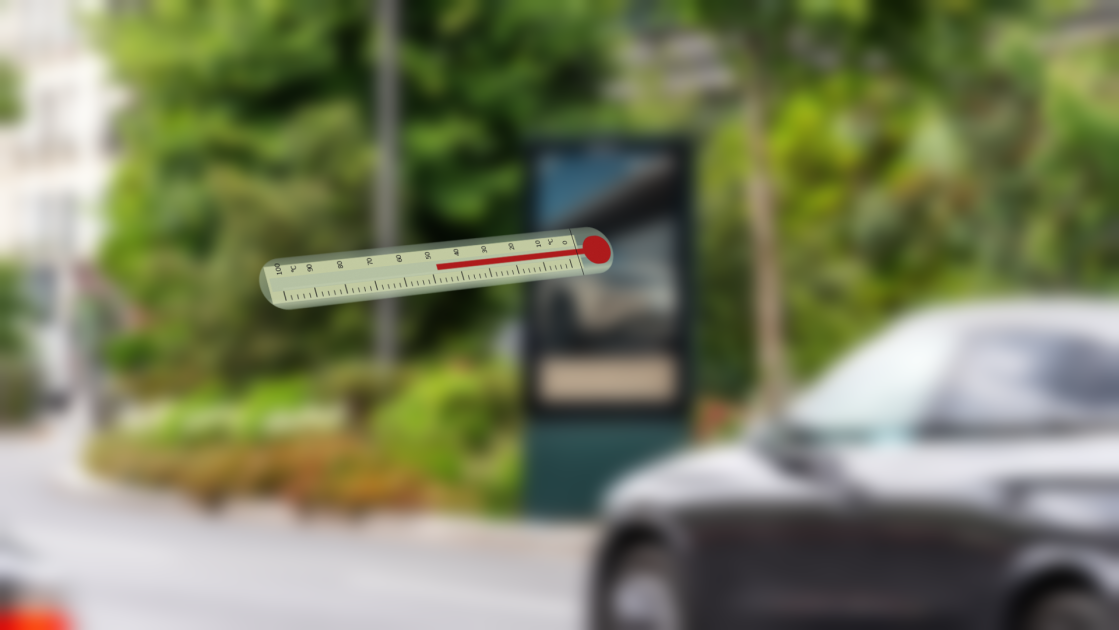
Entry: 48 °C
